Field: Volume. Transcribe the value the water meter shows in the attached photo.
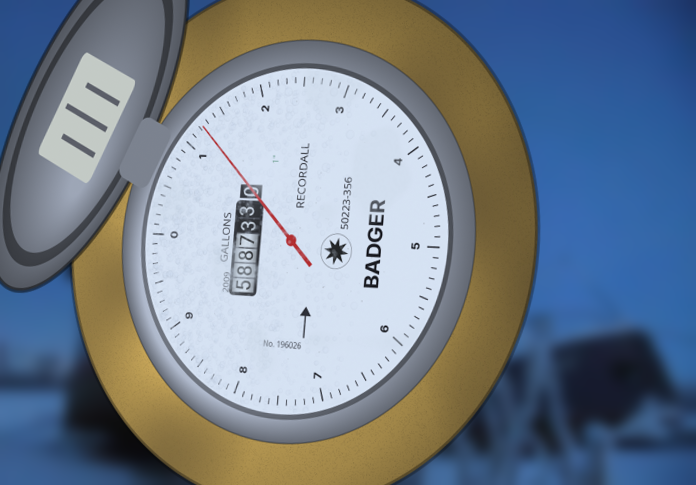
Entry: 5887331.2 gal
